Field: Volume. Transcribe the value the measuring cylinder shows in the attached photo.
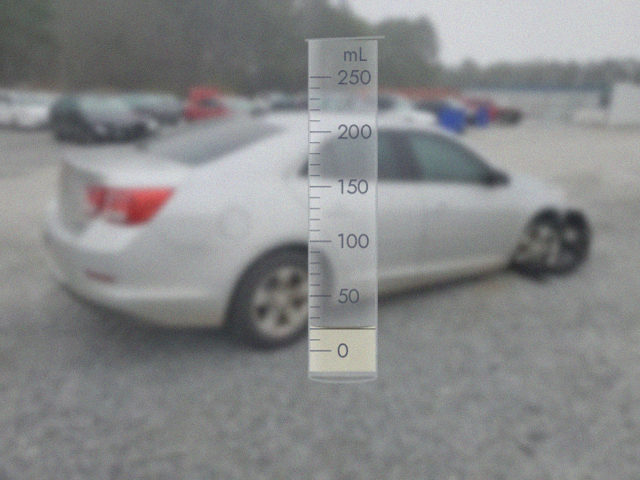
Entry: 20 mL
